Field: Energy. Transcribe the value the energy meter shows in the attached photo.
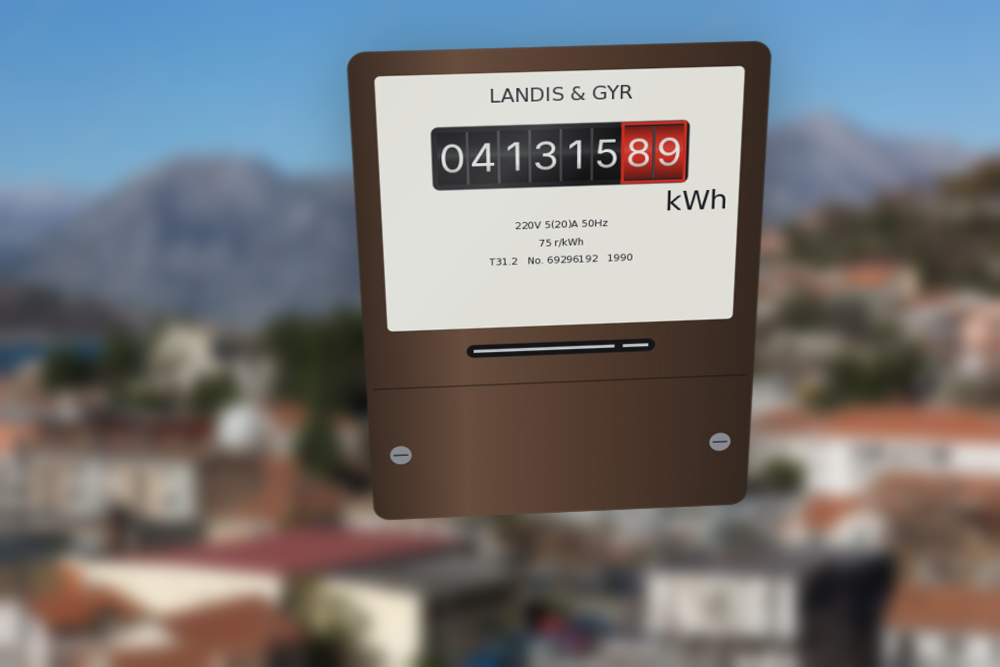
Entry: 41315.89 kWh
